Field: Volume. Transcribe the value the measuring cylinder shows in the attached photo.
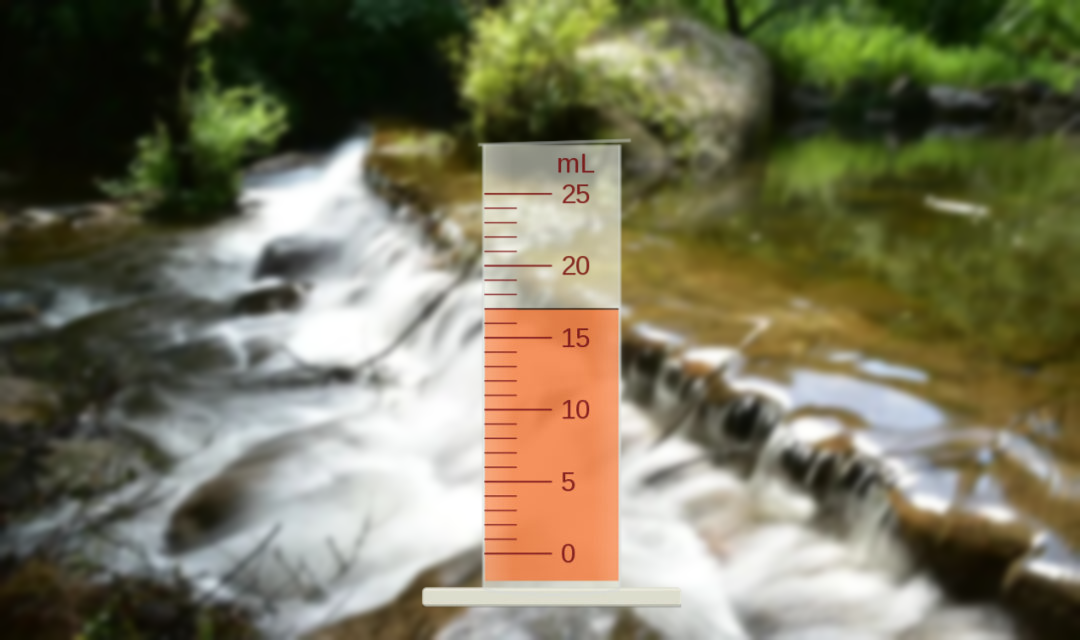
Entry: 17 mL
